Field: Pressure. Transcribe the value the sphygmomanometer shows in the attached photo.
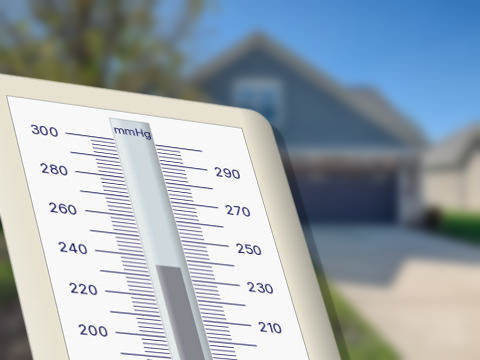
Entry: 236 mmHg
